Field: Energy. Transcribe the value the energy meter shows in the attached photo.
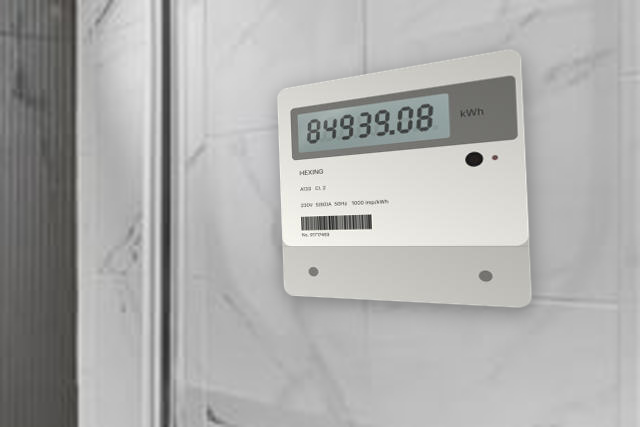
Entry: 84939.08 kWh
